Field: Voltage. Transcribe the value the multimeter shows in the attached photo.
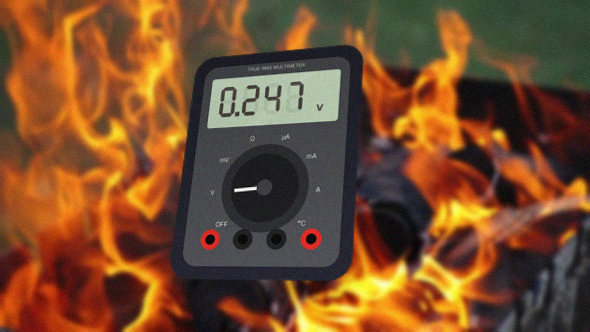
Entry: 0.247 V
